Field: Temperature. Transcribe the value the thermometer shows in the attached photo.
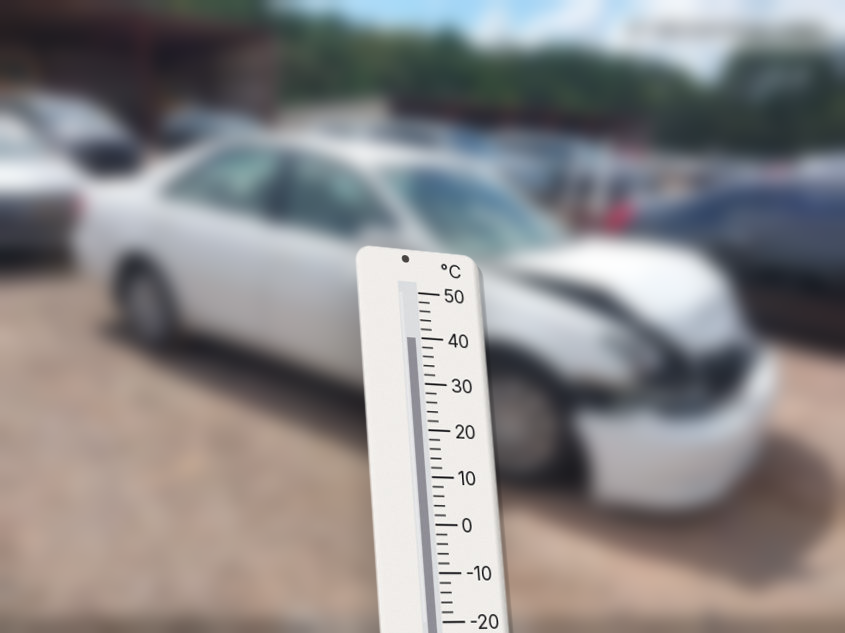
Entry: 40 °C
